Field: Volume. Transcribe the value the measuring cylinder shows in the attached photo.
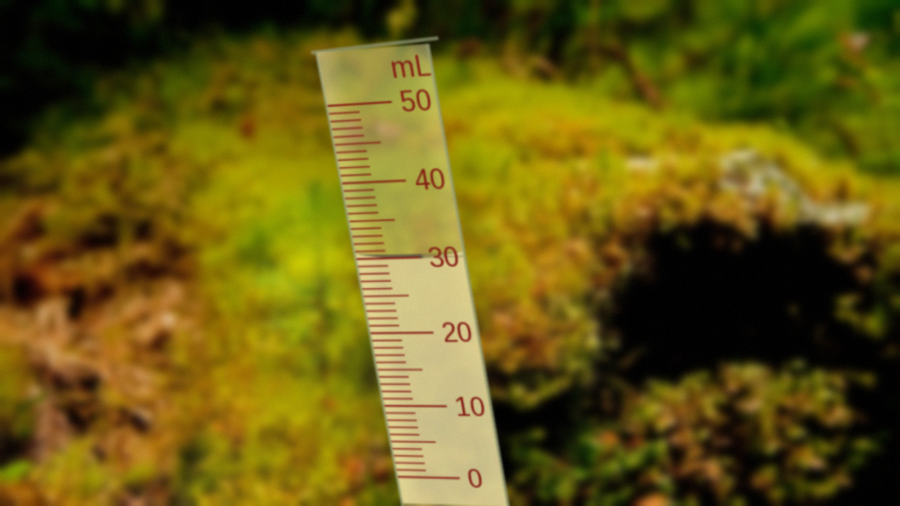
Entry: 30 mL
